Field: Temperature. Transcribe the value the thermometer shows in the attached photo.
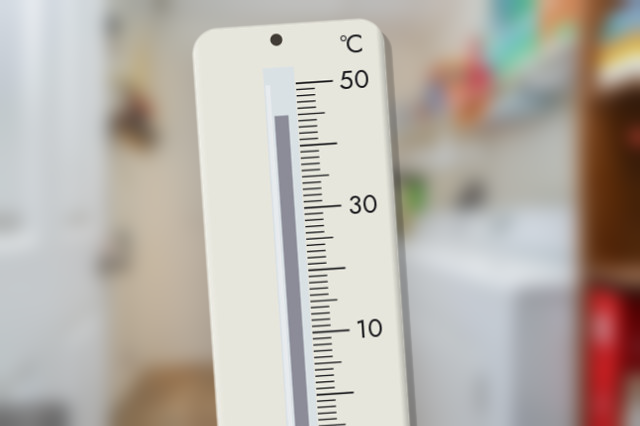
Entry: 45 °C
